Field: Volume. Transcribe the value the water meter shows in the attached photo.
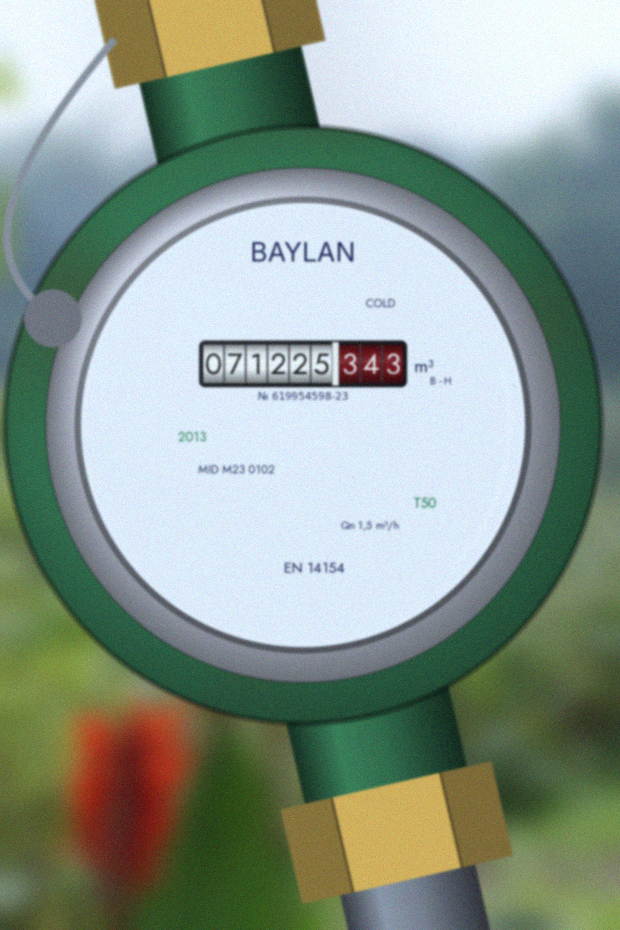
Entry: 71225.343 m³
